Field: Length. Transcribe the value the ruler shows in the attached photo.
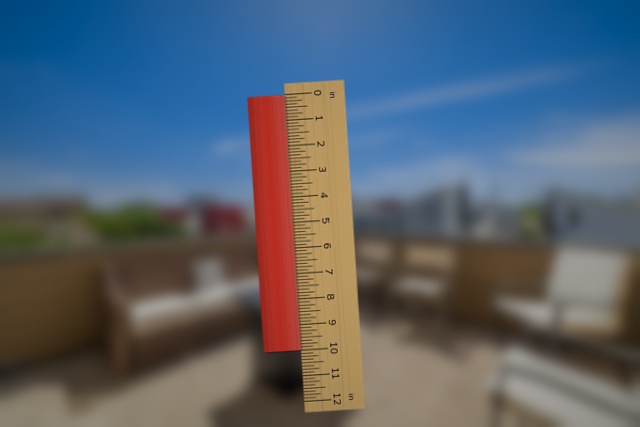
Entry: 10 in
